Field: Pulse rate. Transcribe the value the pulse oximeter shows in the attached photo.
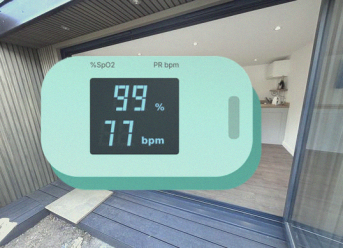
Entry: 77 bpm
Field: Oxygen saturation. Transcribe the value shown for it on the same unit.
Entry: 99 %
